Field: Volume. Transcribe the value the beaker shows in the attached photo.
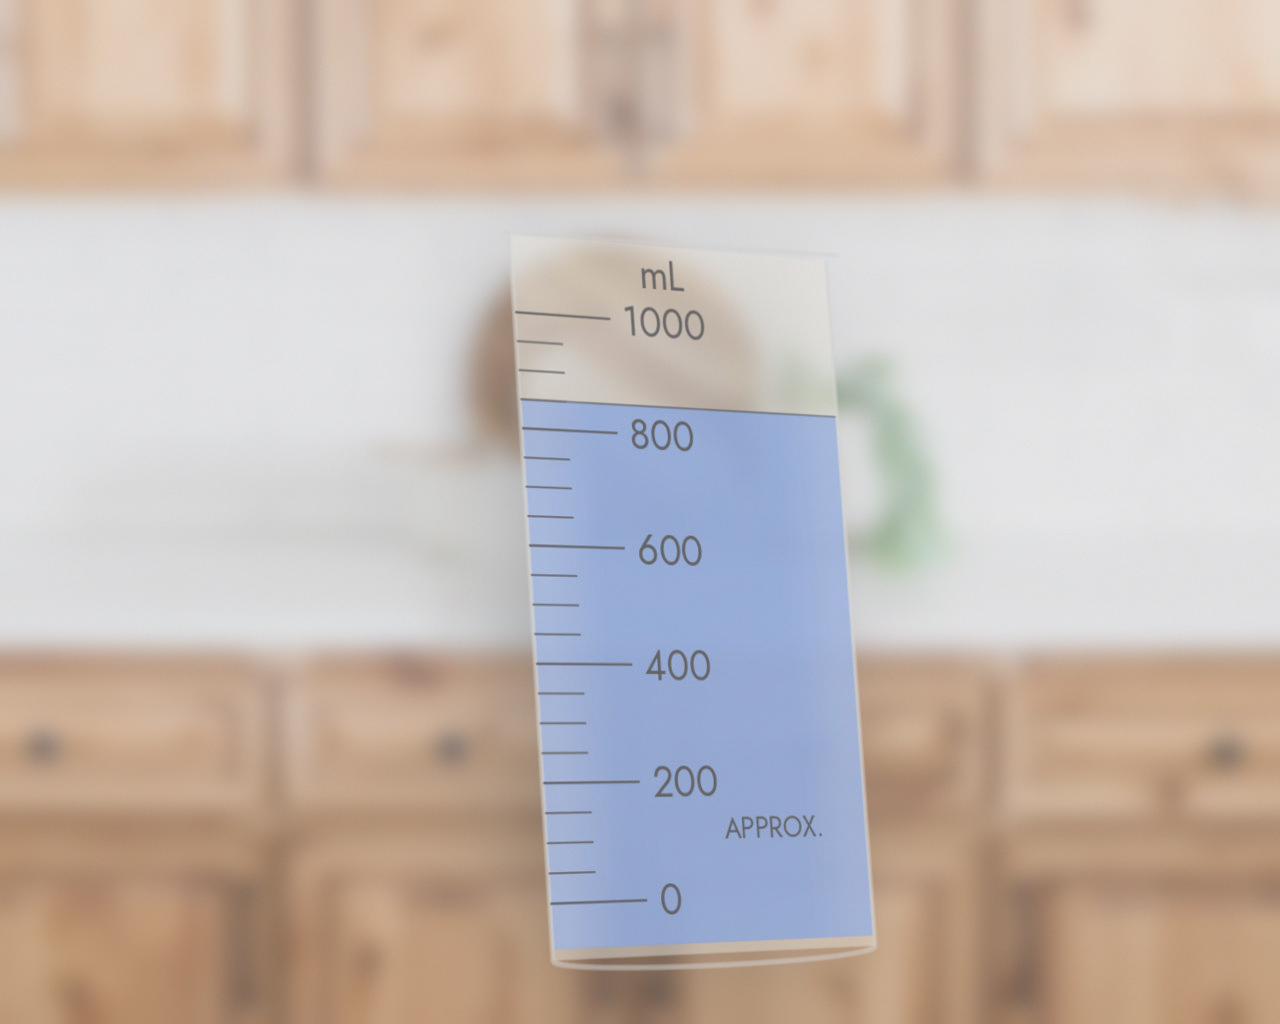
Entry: 850 mL
